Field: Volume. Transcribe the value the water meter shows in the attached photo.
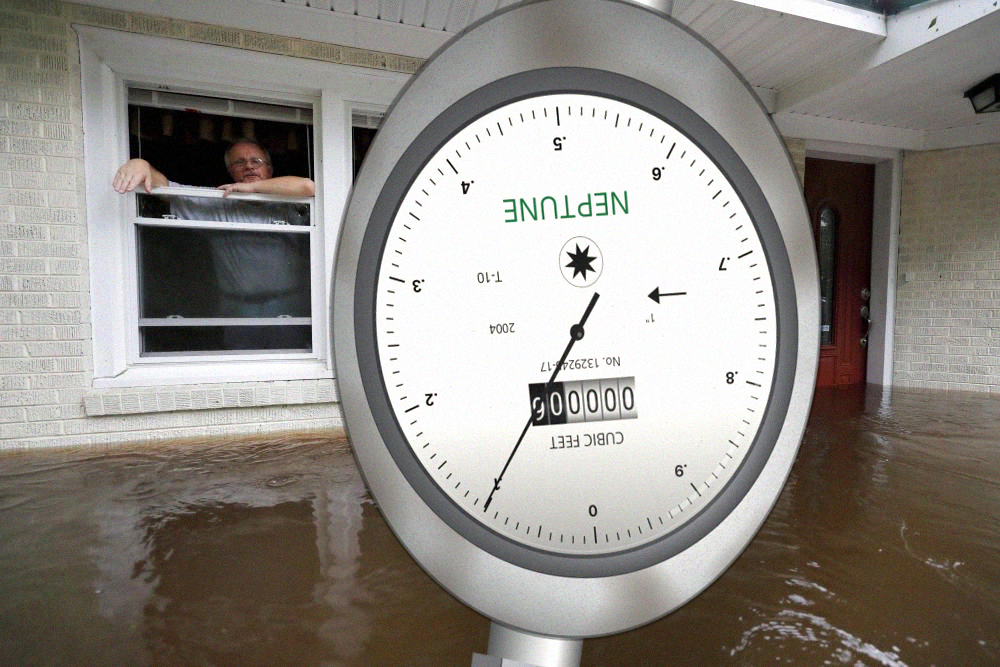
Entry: 6.10 ft³
